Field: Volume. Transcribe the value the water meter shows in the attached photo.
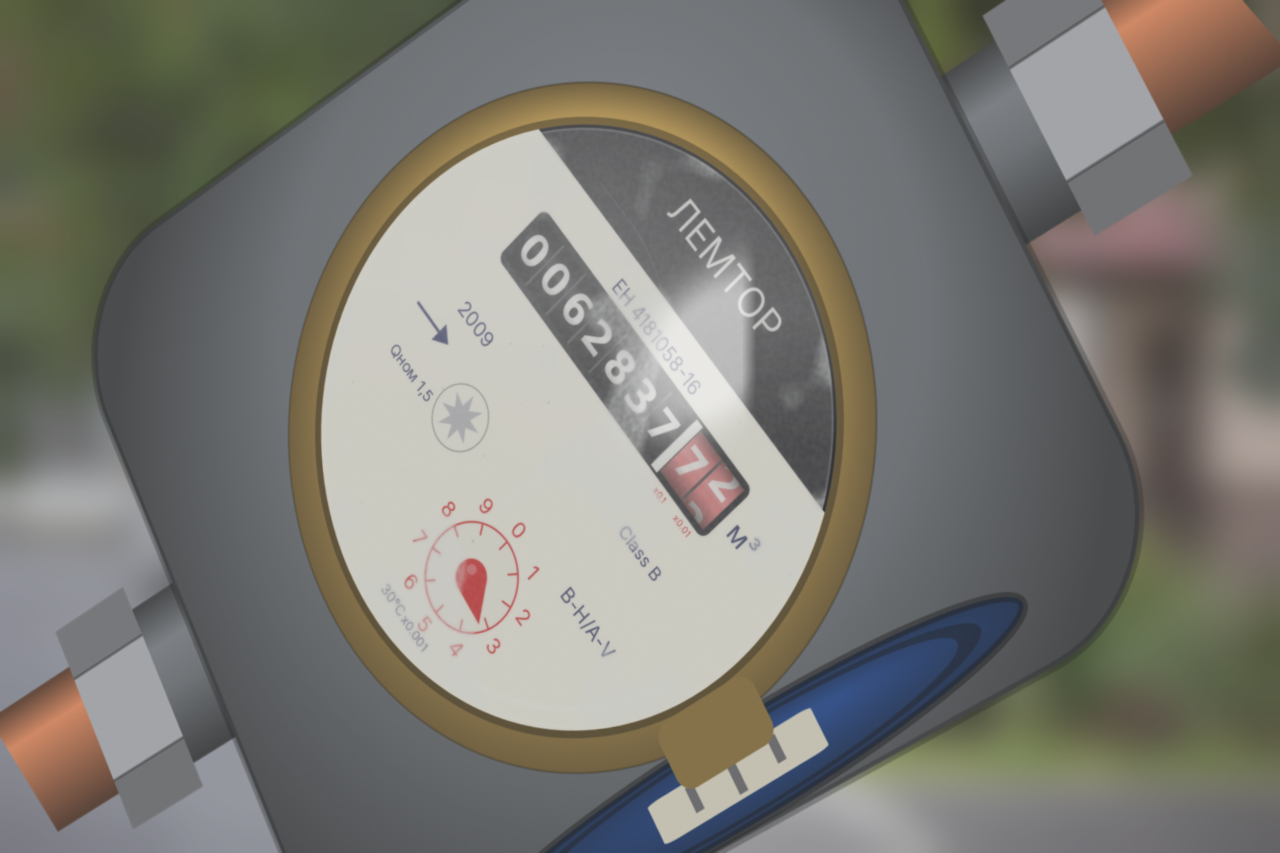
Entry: 62837.723 m³
